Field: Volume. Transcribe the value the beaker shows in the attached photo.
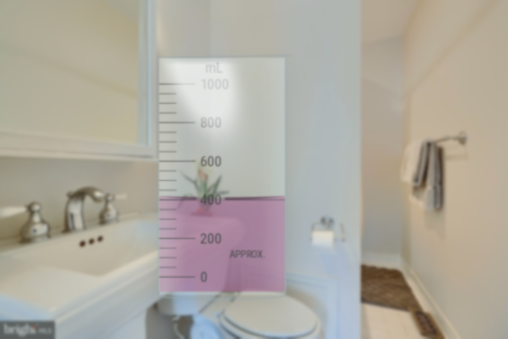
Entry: 400 mL
